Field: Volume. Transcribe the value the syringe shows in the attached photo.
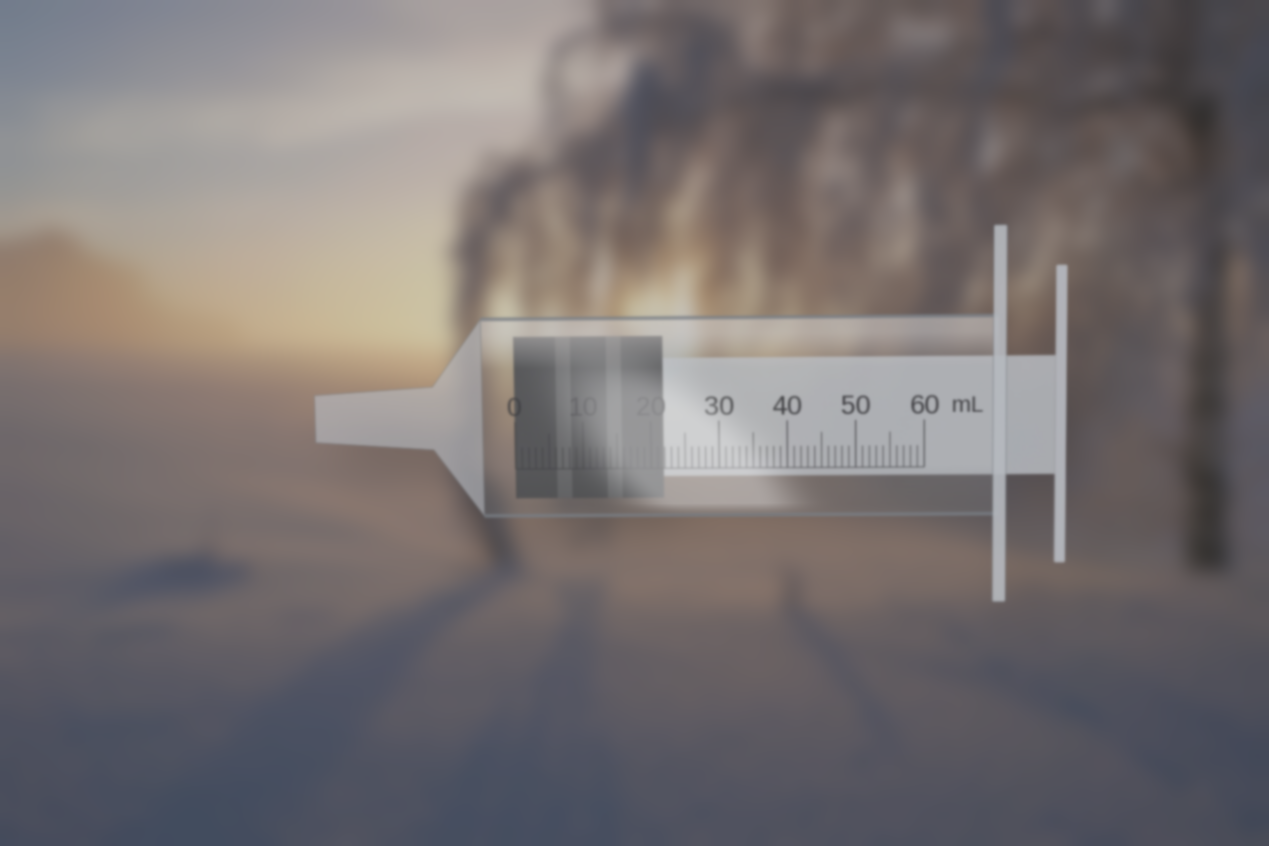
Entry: 0 mL
